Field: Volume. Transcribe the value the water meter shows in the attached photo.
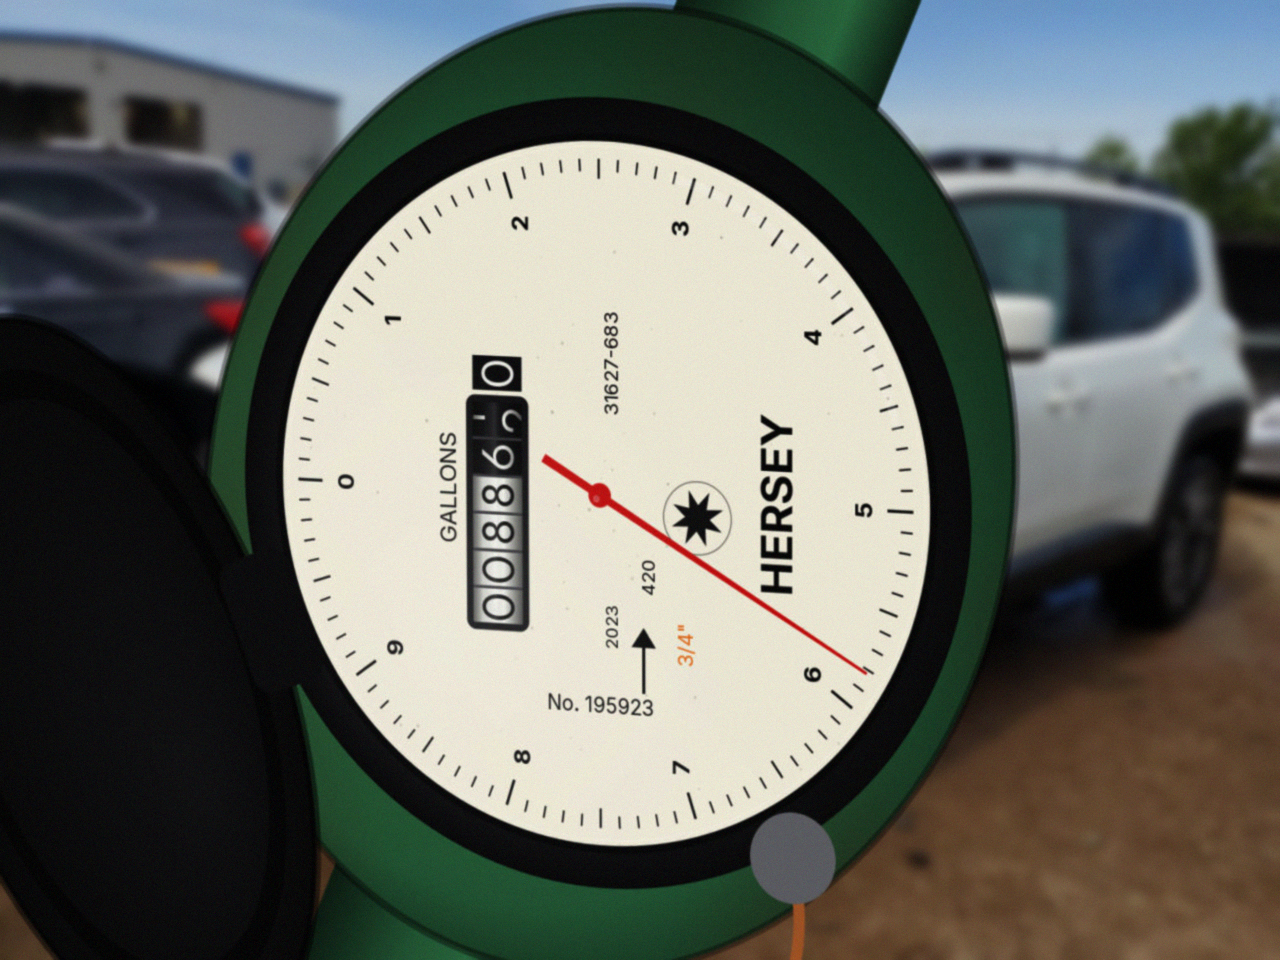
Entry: 88615.8 gal
